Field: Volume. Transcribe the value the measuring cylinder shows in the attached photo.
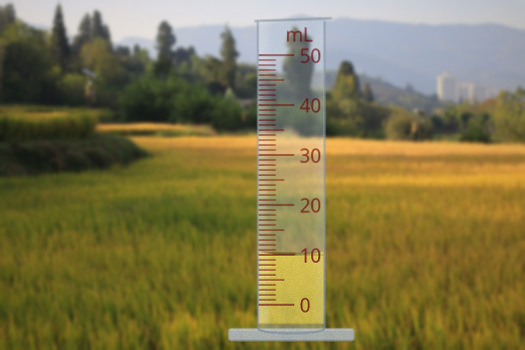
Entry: 10 mL
